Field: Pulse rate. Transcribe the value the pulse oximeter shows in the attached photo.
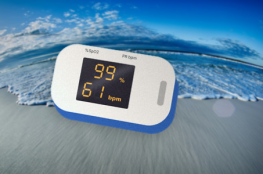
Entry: 61 bpm
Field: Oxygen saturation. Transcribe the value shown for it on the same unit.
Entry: 99 %
